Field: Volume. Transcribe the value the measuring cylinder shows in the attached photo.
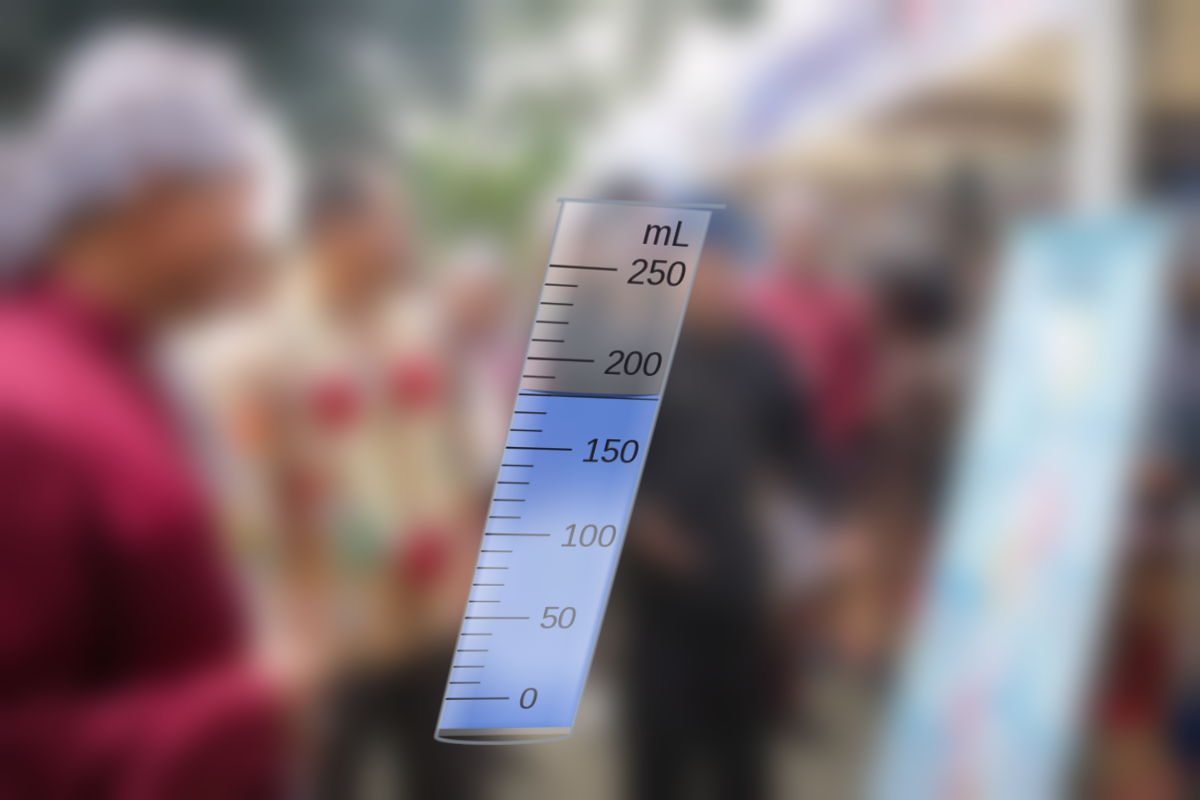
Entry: 180 mL
